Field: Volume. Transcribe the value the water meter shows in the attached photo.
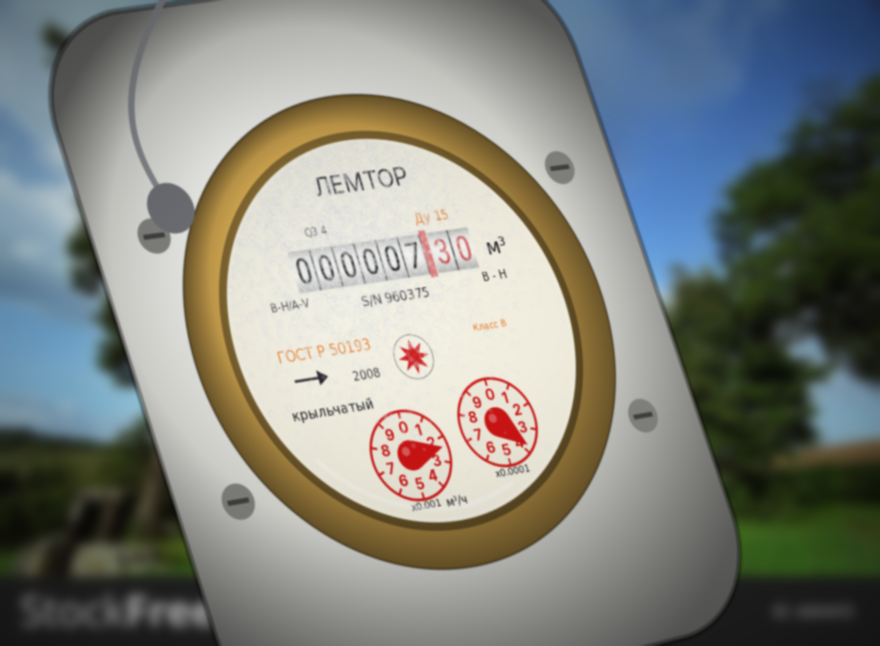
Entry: 7.3023 m³
